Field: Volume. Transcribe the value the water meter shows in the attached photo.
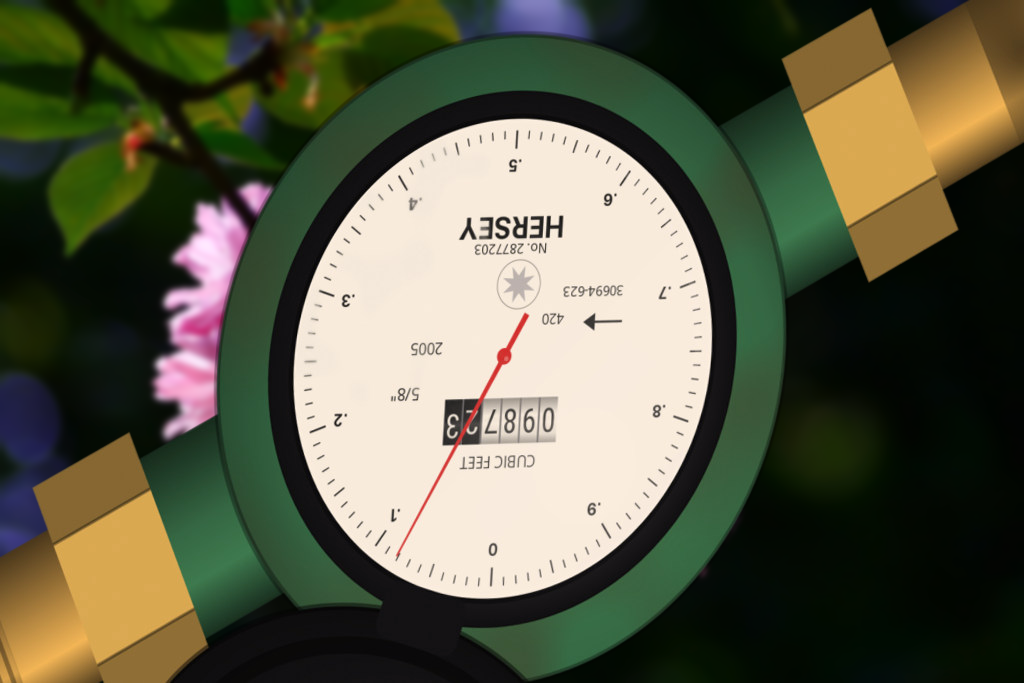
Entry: 98723.08 ft³
